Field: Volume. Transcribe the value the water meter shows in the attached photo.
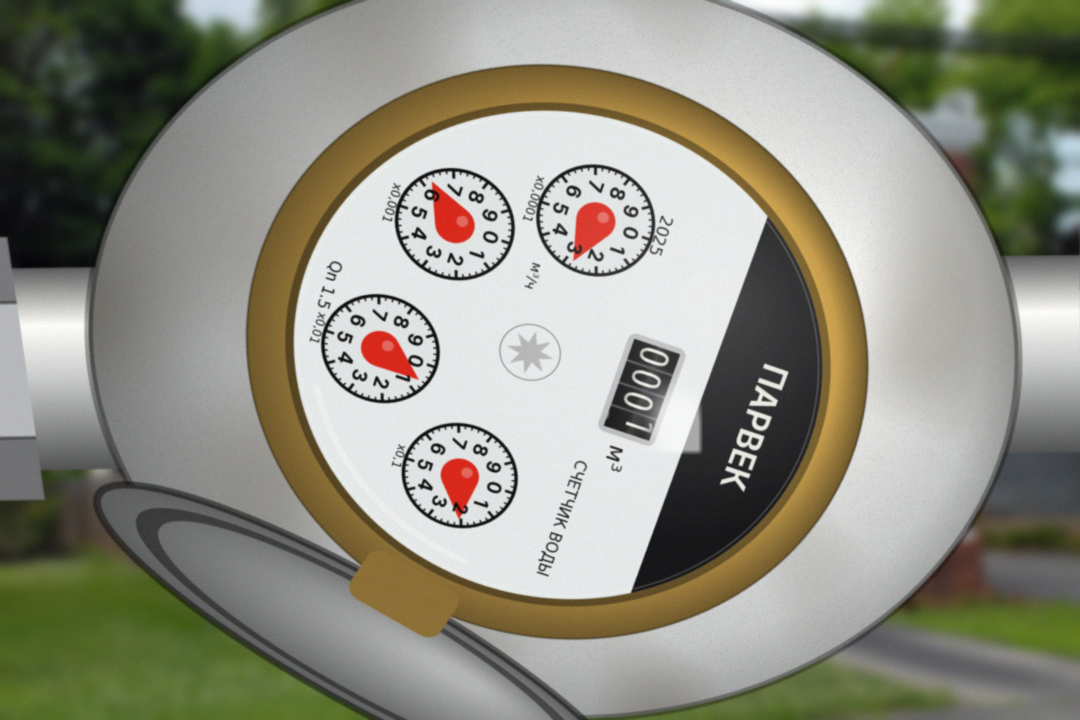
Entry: 1.2062 m³
